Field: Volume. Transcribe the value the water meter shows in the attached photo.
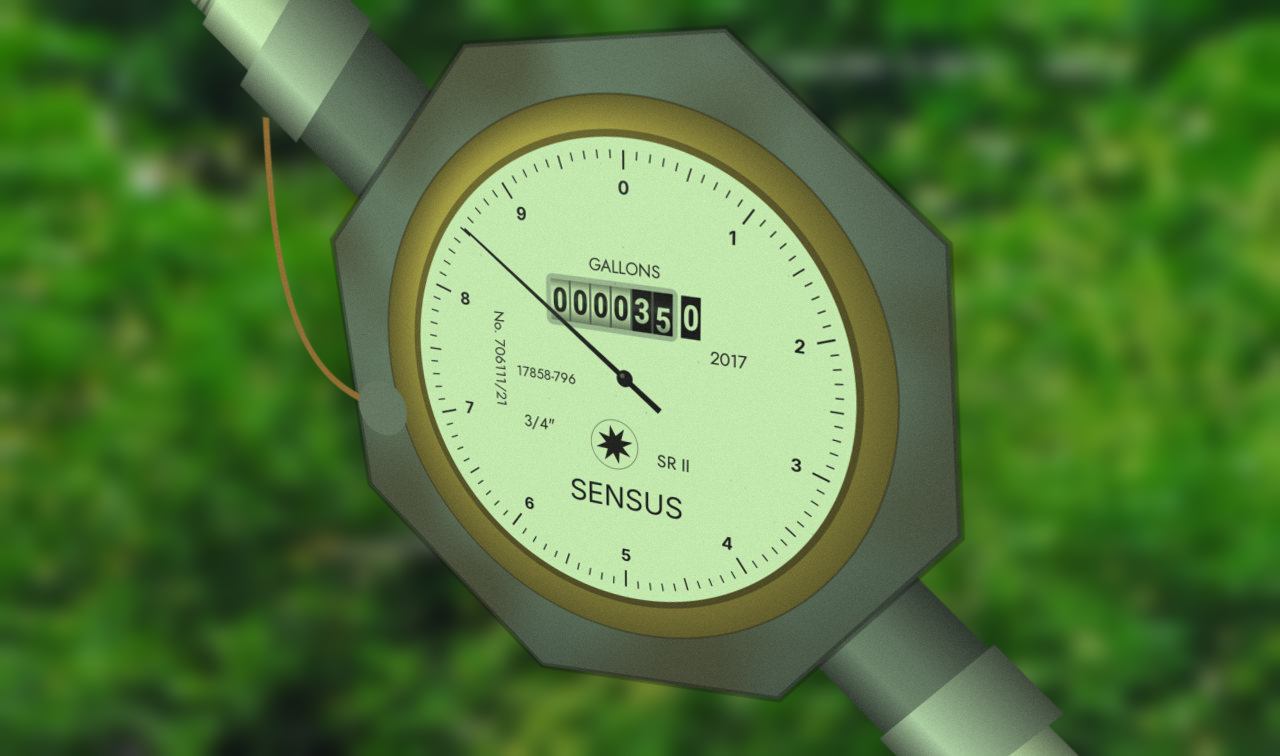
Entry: 348.5 gal
